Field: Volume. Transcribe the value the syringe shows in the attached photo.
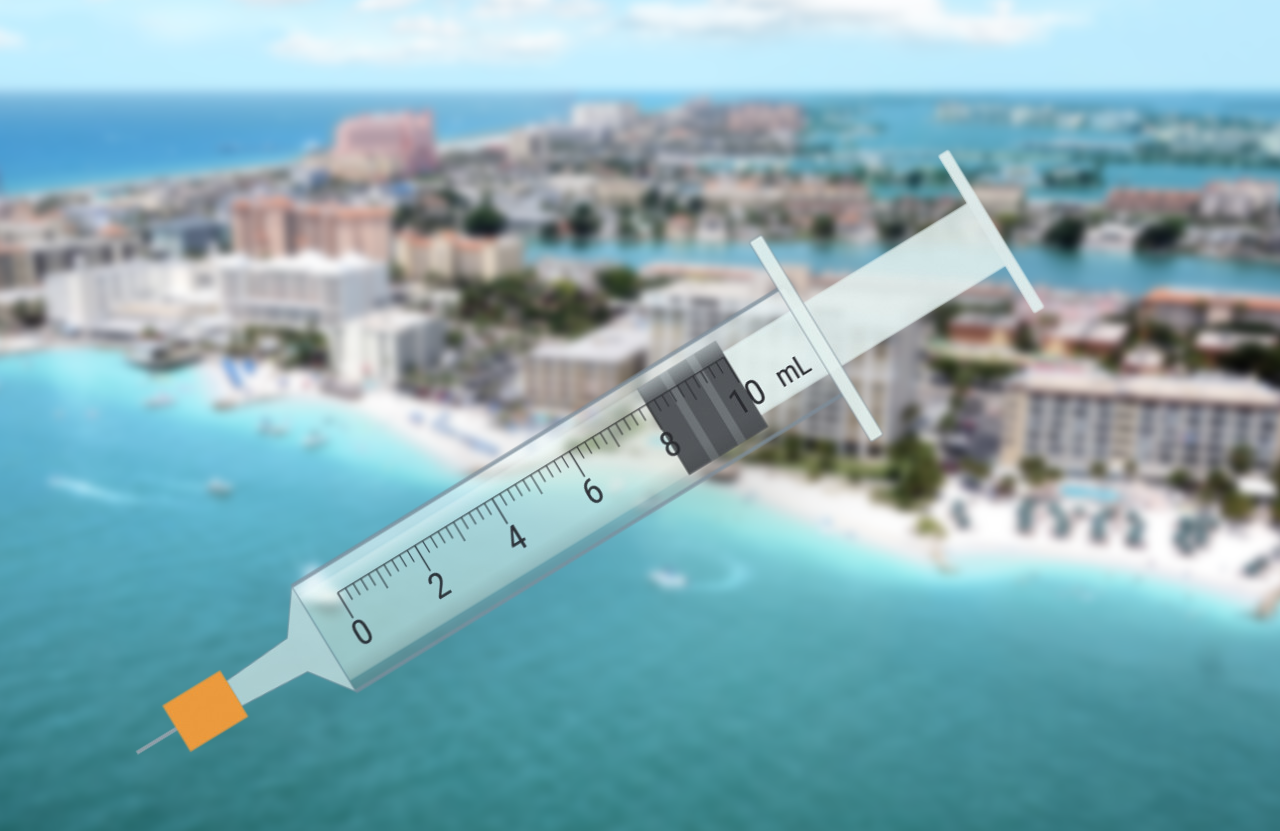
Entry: 8 mL
